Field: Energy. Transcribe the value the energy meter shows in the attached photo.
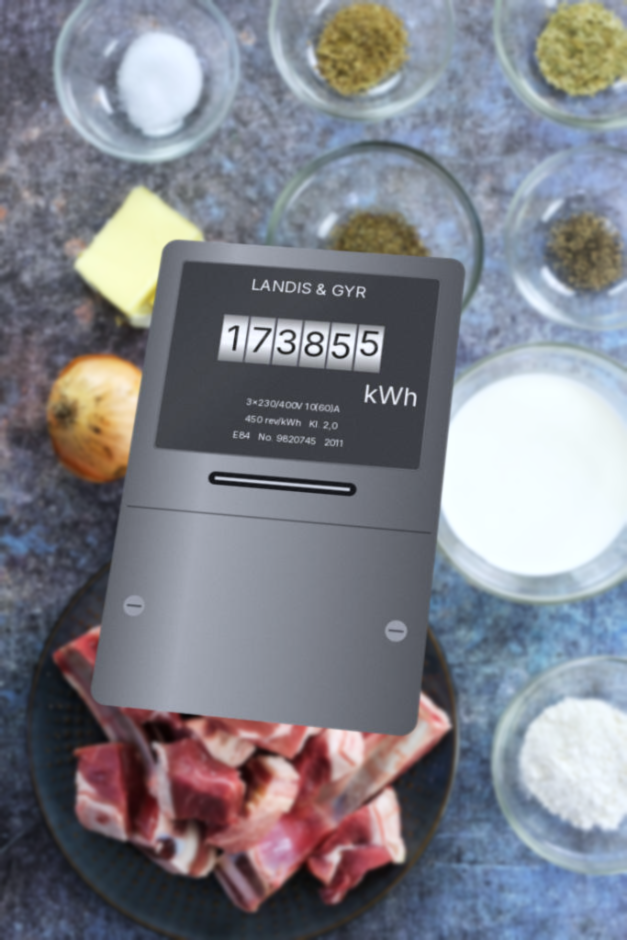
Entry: 173855 kWh
